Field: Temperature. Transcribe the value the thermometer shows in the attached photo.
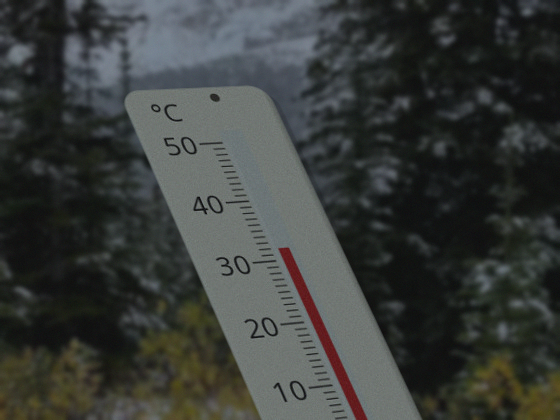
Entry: 32 °C
